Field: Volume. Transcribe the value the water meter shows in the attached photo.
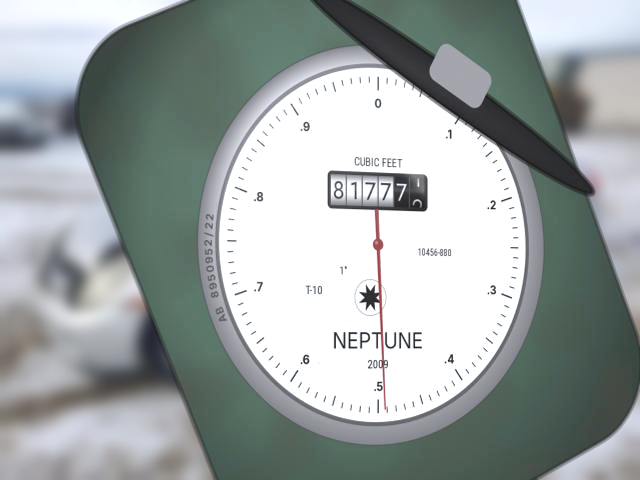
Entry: 817771.49 ft³
